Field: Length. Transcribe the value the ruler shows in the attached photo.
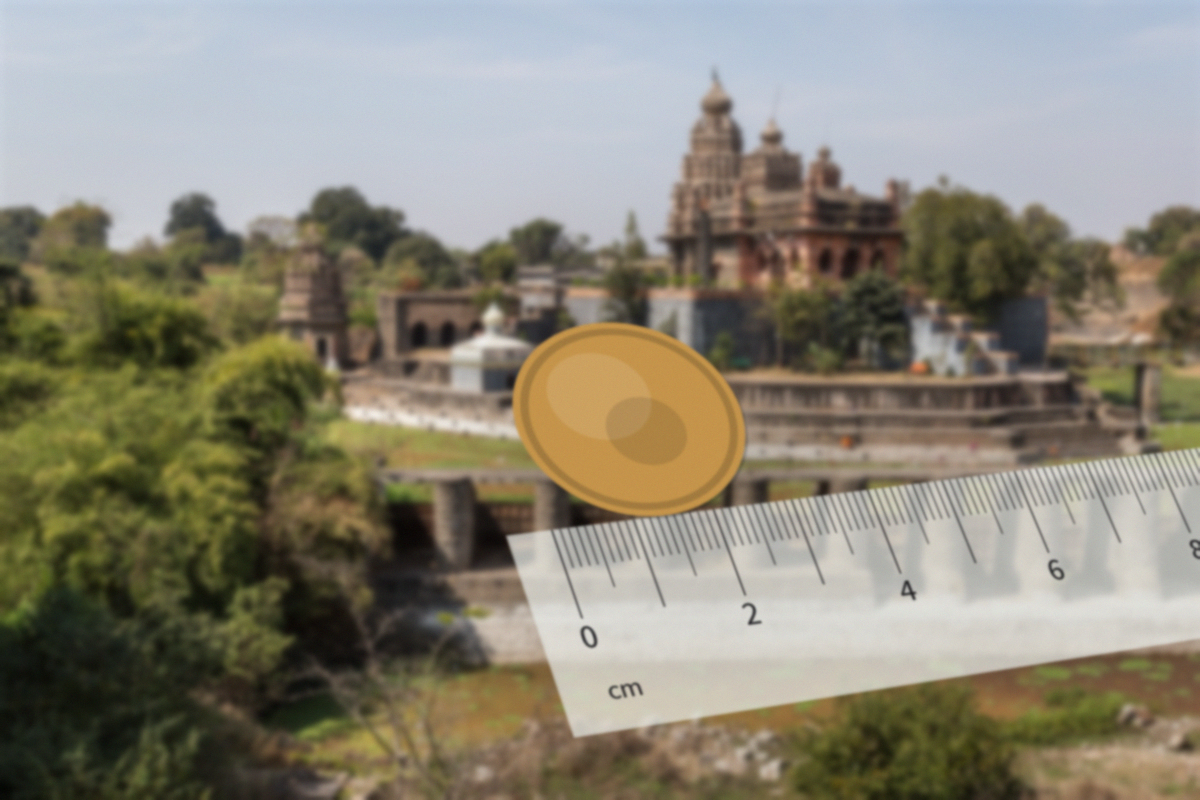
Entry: 2.8 cm
